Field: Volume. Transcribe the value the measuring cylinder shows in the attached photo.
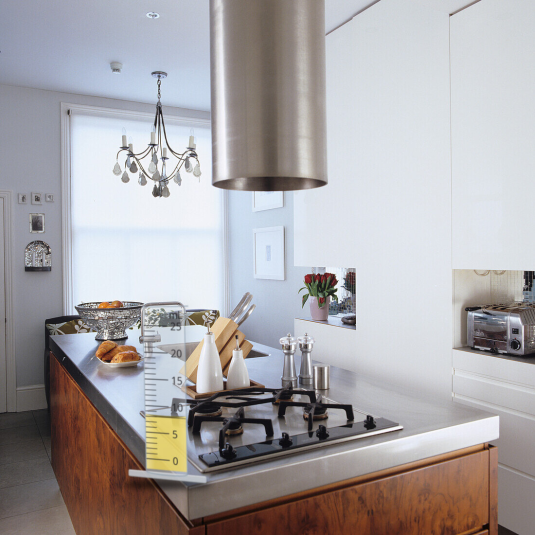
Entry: 8 mL
